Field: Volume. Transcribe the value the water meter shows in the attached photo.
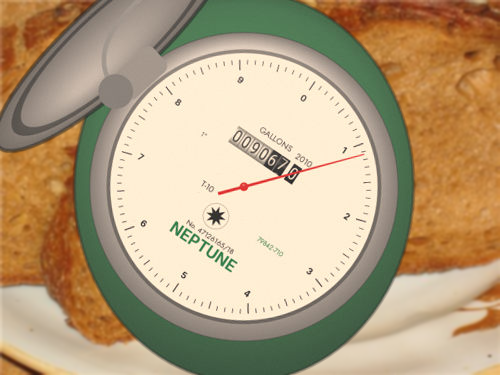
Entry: 90671.1 gal
